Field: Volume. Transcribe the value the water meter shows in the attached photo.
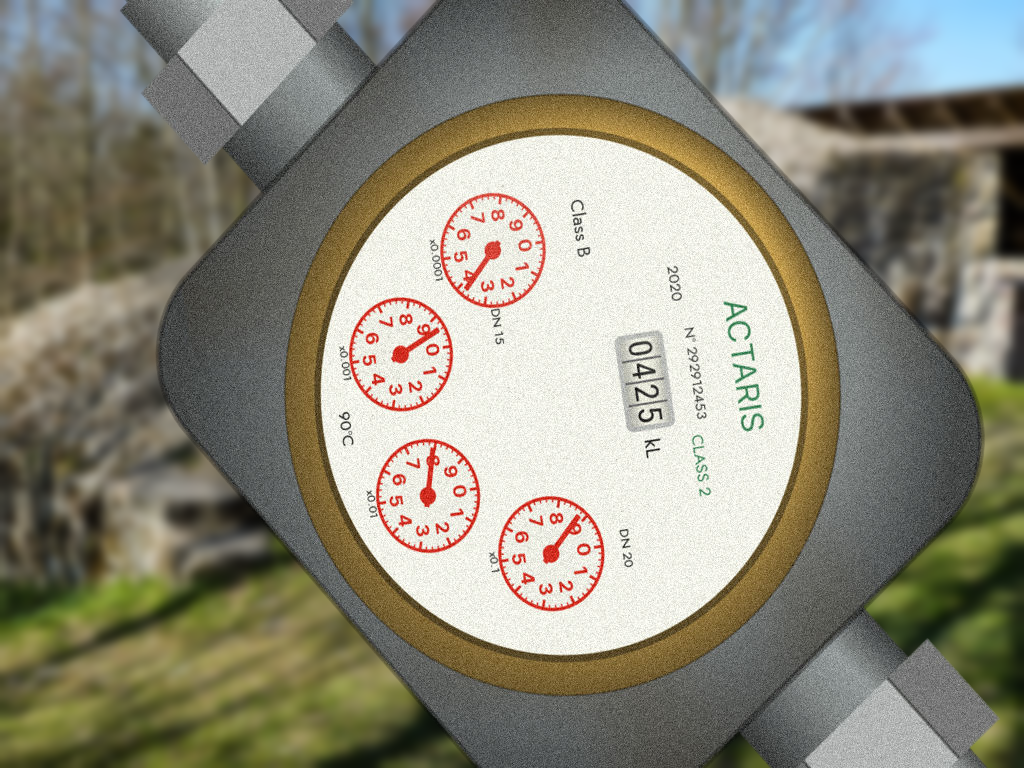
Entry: 425.8793 kL
